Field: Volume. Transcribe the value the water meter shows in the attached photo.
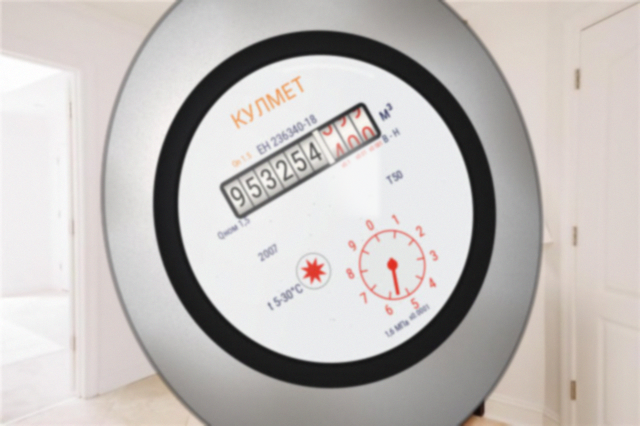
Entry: 953254.3995 m³
